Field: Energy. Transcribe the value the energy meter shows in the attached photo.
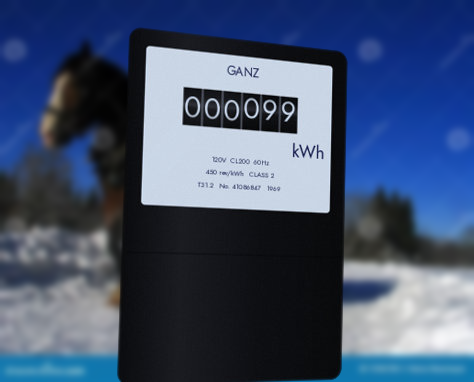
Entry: 99 kWh
